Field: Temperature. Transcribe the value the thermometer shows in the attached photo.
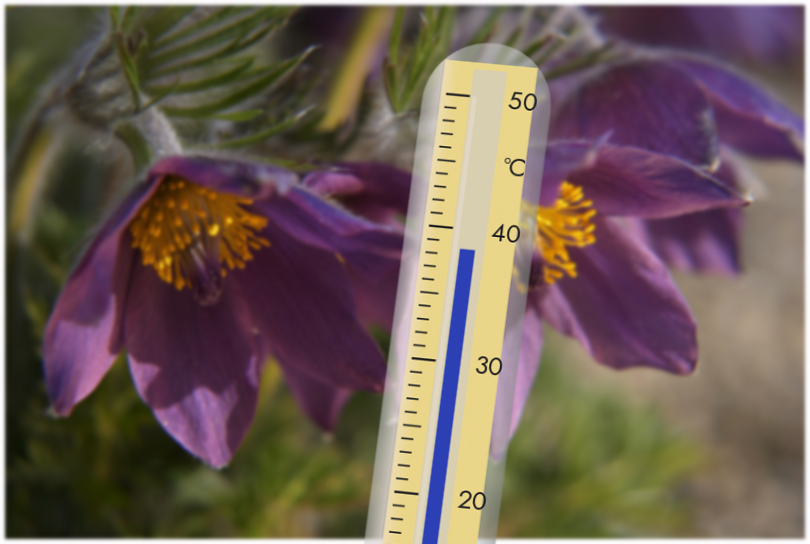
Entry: 38.5 °C
